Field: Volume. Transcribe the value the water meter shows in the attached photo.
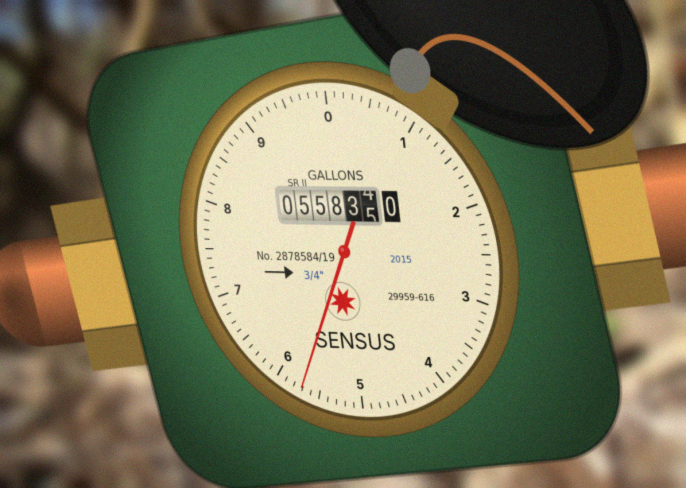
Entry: 558345.7 gal
